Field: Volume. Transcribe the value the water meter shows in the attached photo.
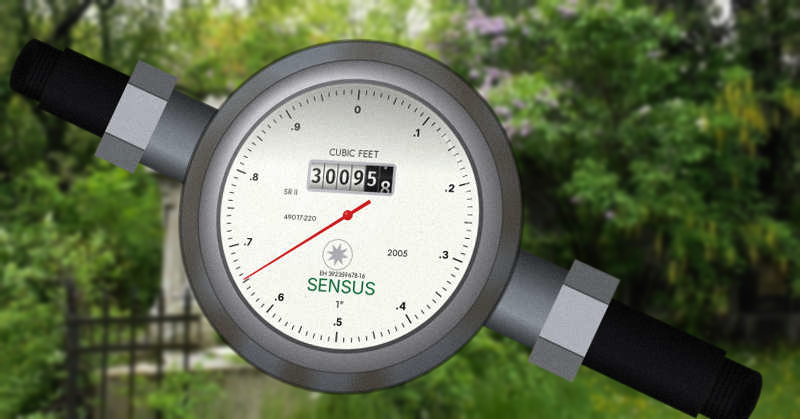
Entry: 300957.65 ft³
